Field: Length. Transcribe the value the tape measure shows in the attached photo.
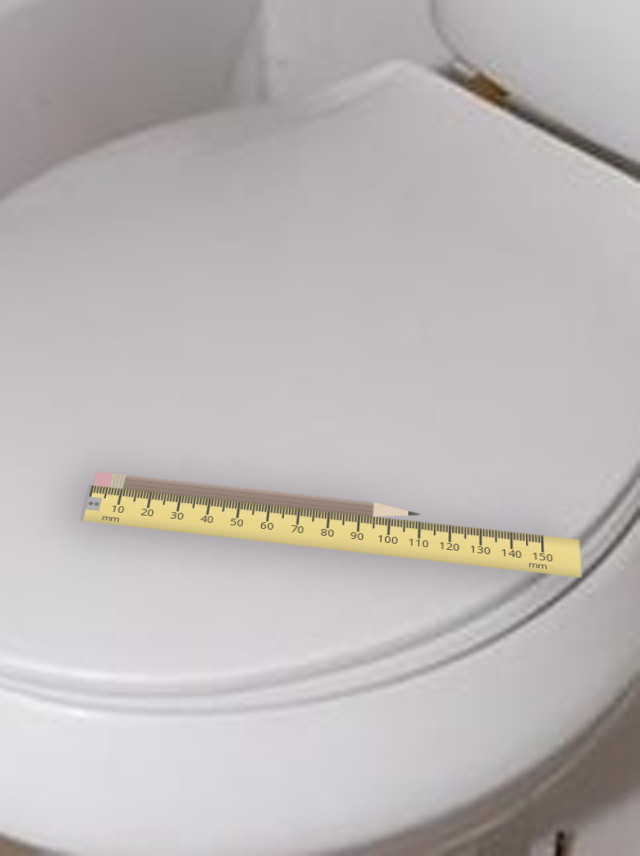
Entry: 110 mm
